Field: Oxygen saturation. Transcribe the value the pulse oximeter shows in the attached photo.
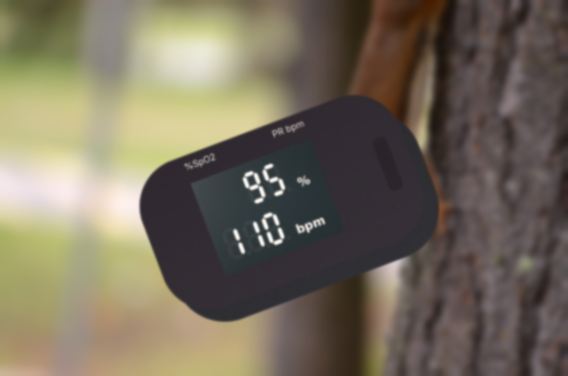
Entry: 95 %
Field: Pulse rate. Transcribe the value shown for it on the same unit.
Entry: 110 bpm
